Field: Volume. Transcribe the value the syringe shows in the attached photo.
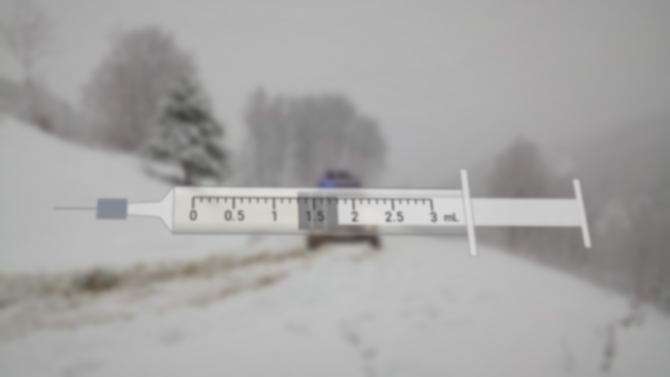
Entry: 1.3 mL
